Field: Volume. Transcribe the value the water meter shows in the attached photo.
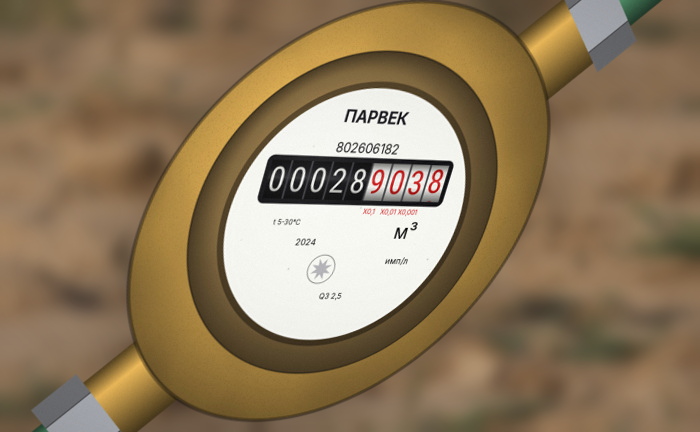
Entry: 28.9038 m³
